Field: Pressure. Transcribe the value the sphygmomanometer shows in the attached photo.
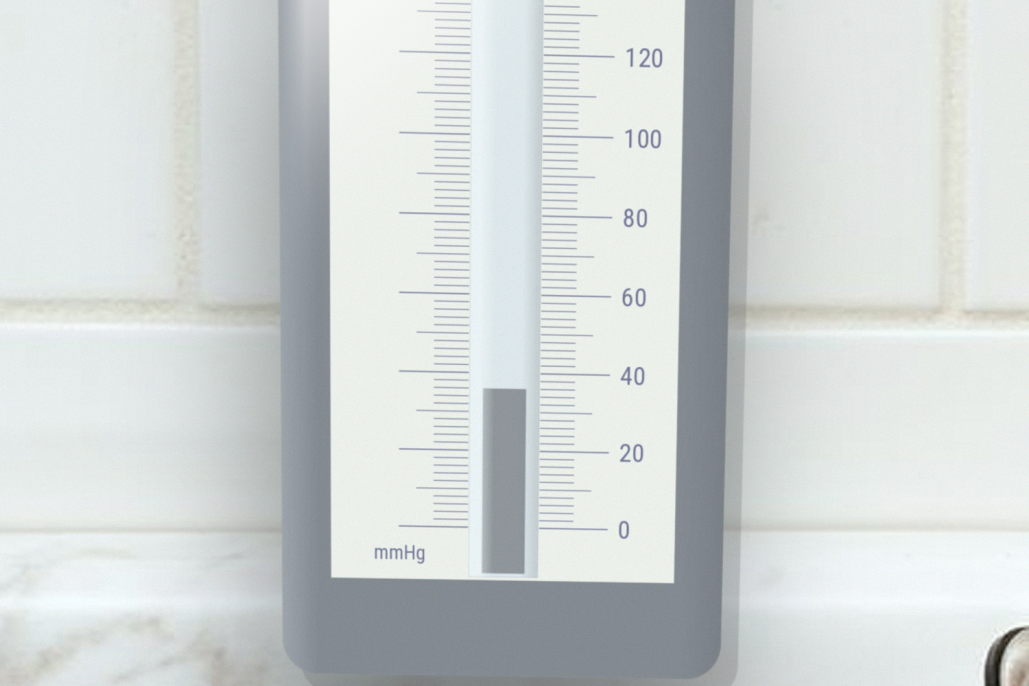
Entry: 36 mmHg
